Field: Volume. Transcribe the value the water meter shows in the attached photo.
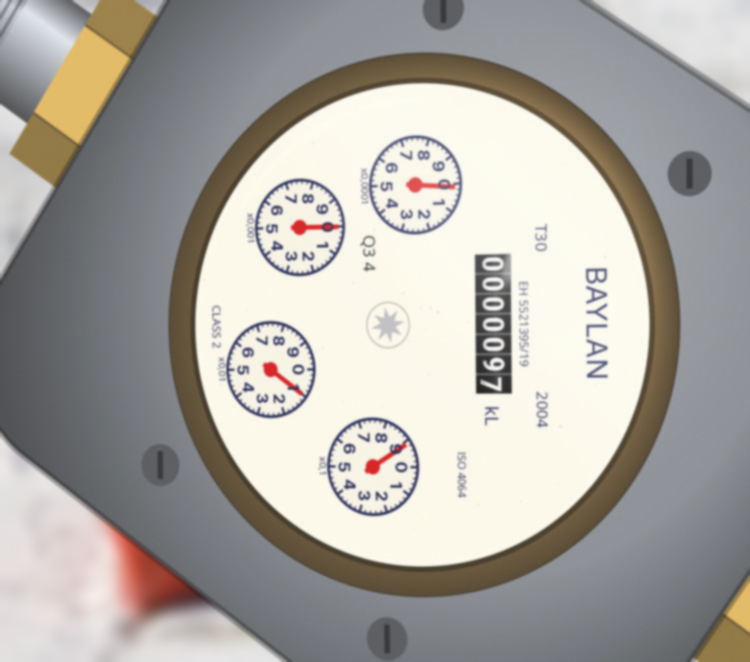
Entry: 96.9100 kL
